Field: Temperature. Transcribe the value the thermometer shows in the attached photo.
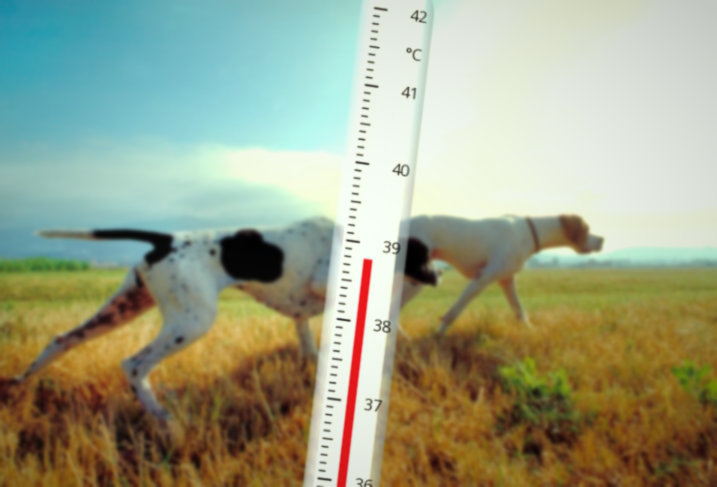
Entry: 38.8 °C
